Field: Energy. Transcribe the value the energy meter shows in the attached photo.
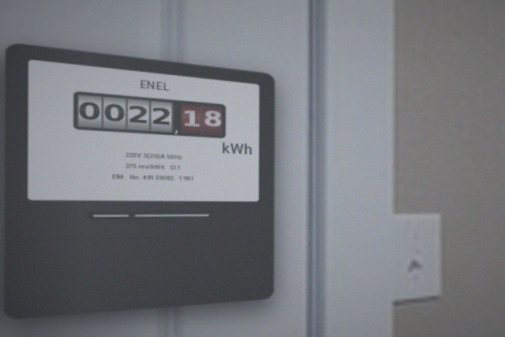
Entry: 22.18 kWh
